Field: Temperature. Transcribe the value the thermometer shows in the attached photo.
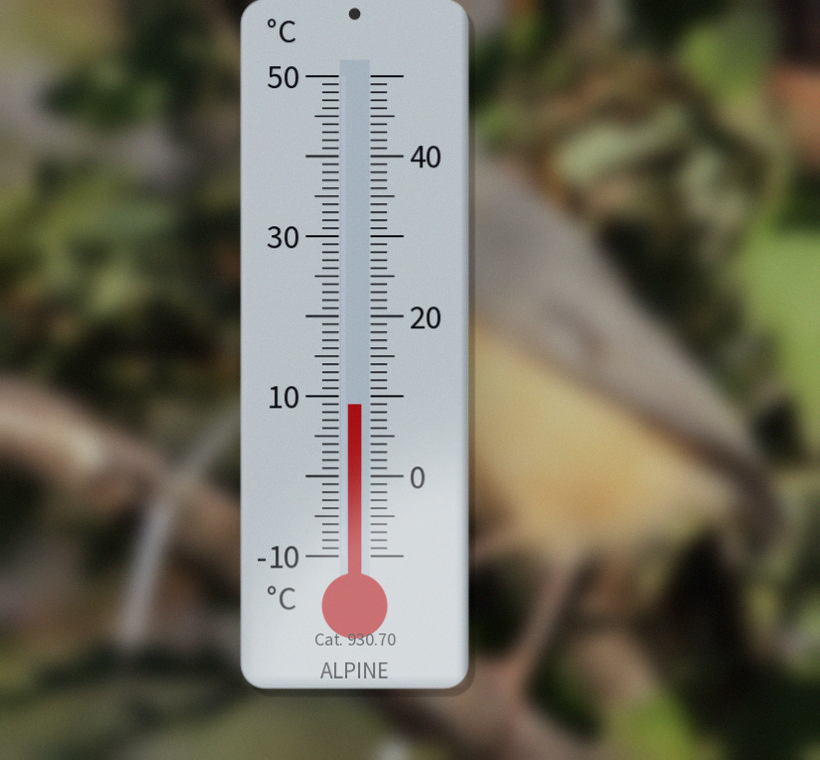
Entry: 9 °C
